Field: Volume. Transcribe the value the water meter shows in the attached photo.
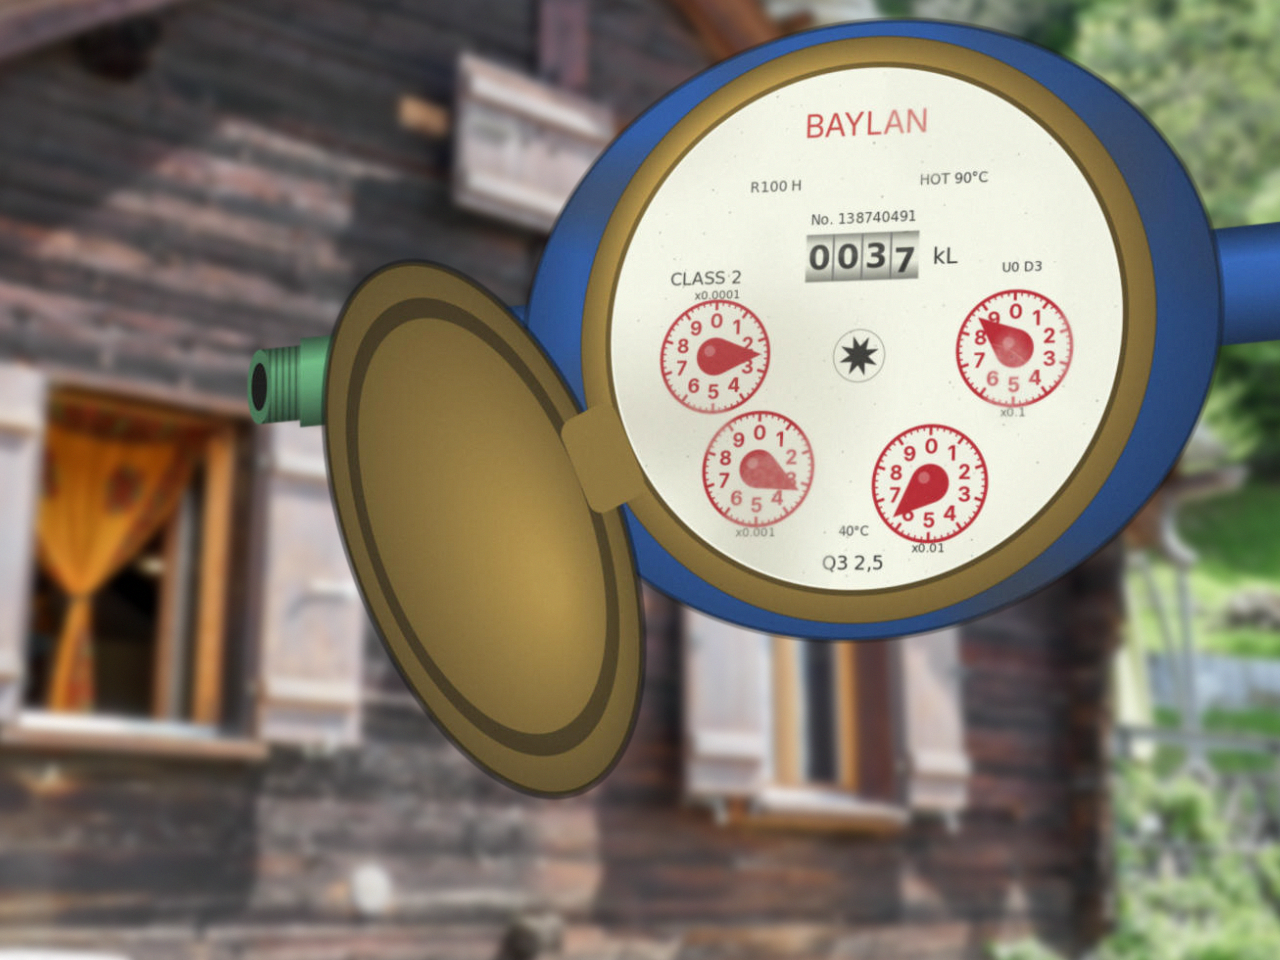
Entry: 36.8632 kL
